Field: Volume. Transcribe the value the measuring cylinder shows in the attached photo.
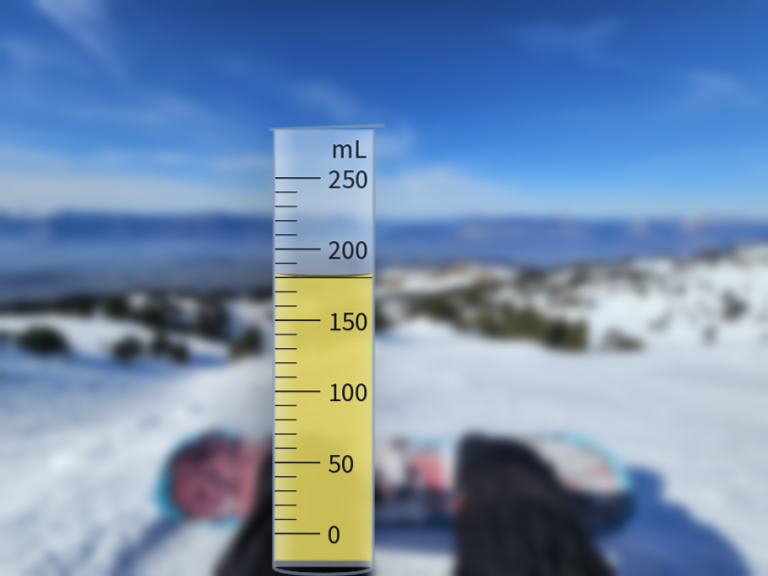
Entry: 180 mL
